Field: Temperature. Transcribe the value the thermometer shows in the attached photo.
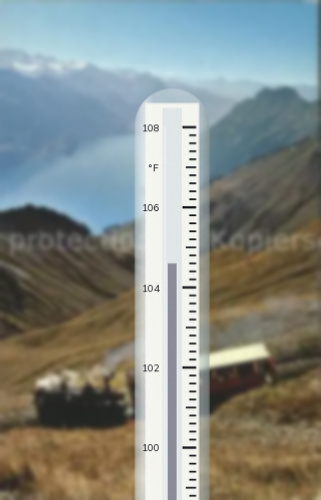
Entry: 104.6 °F
